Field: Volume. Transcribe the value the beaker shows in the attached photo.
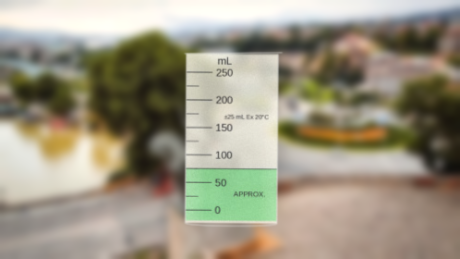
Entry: 75 mL
